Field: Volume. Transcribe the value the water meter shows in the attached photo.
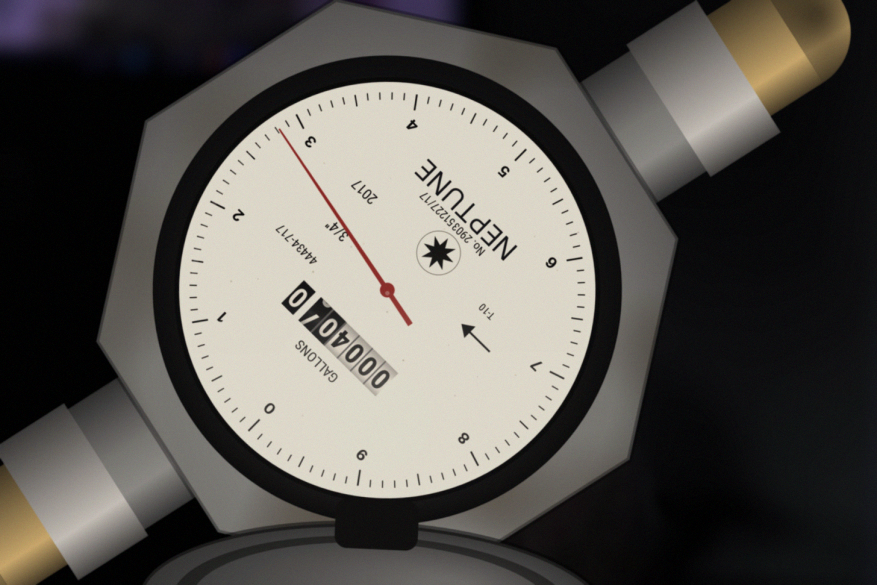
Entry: 4072.8 gal
